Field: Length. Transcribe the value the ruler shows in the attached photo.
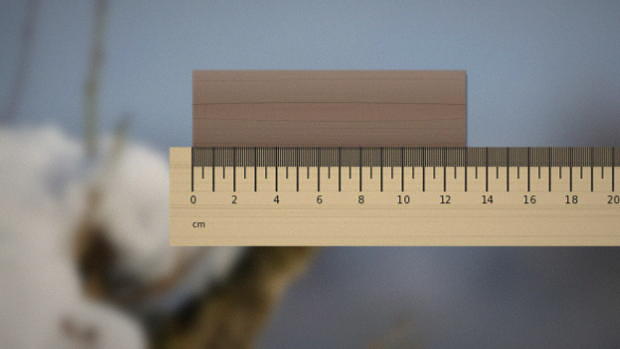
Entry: 13 cm
